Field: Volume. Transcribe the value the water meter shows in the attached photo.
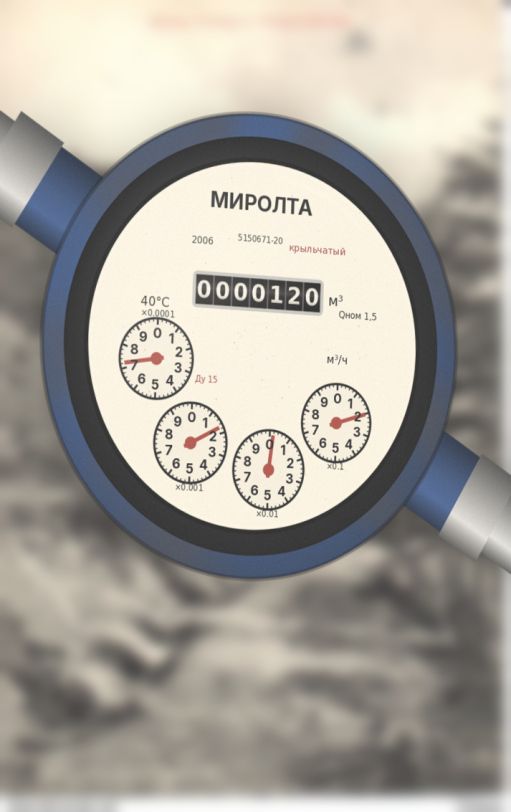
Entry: 120.2017 m³
